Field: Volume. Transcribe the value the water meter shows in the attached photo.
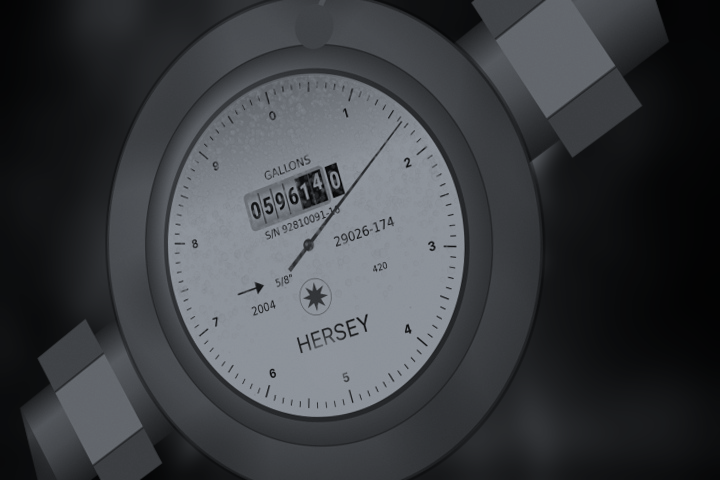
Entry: 596141.6 gal
